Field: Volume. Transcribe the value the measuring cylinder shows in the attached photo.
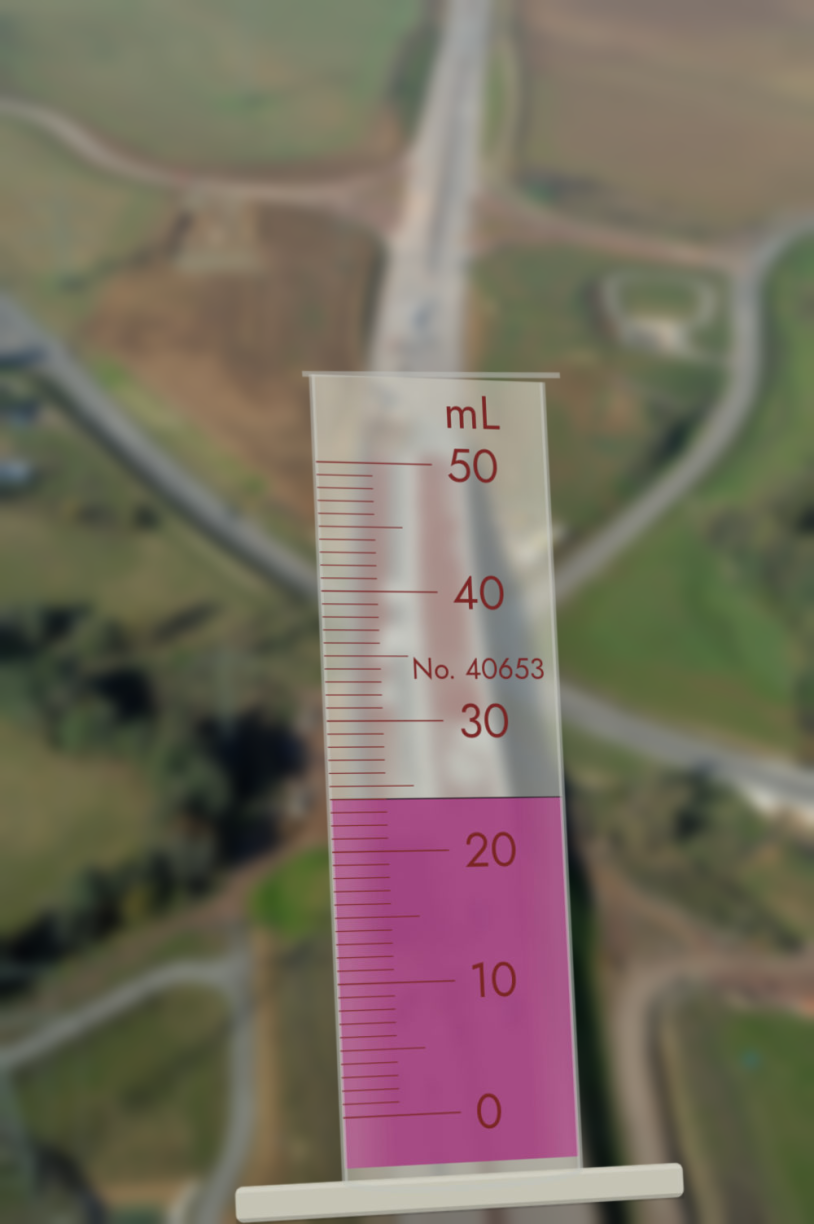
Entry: 24 mL
